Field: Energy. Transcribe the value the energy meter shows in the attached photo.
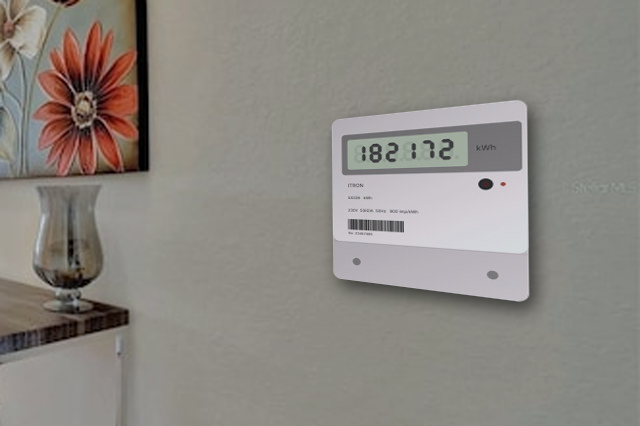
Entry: 182172 kWh
